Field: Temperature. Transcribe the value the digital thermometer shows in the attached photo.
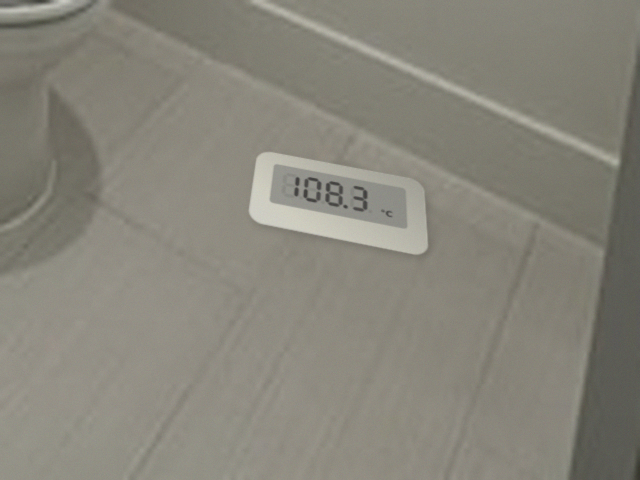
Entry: 108.3 °C
